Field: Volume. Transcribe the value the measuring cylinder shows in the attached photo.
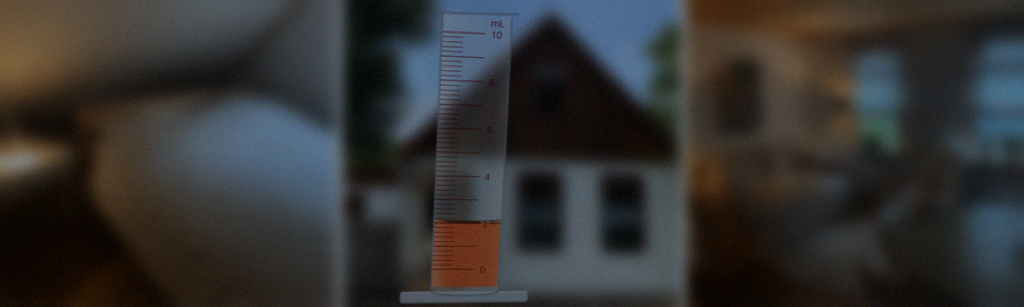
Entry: 2 mL
